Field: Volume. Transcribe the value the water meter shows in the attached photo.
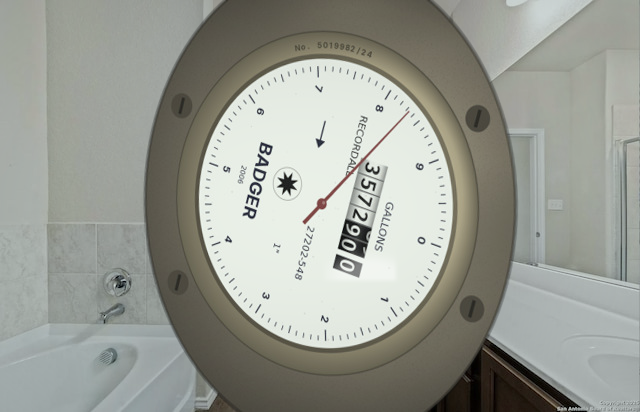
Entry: 3572898.3 gal
